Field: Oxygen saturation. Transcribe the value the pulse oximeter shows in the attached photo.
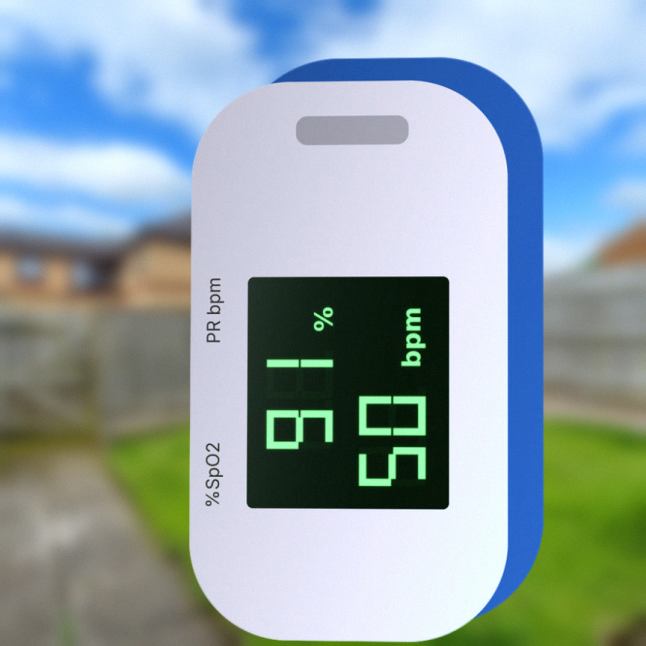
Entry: 91 %
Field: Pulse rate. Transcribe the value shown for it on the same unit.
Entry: 50 bpm
